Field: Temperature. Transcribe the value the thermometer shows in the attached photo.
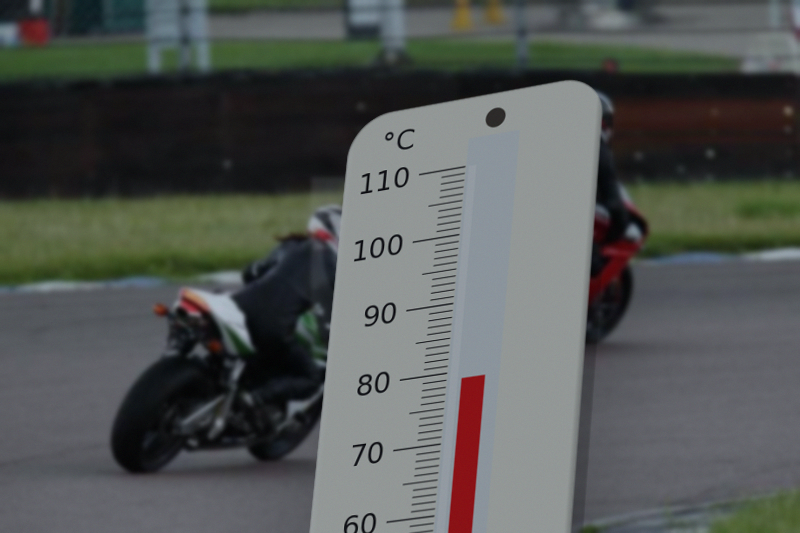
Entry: 79 °C
